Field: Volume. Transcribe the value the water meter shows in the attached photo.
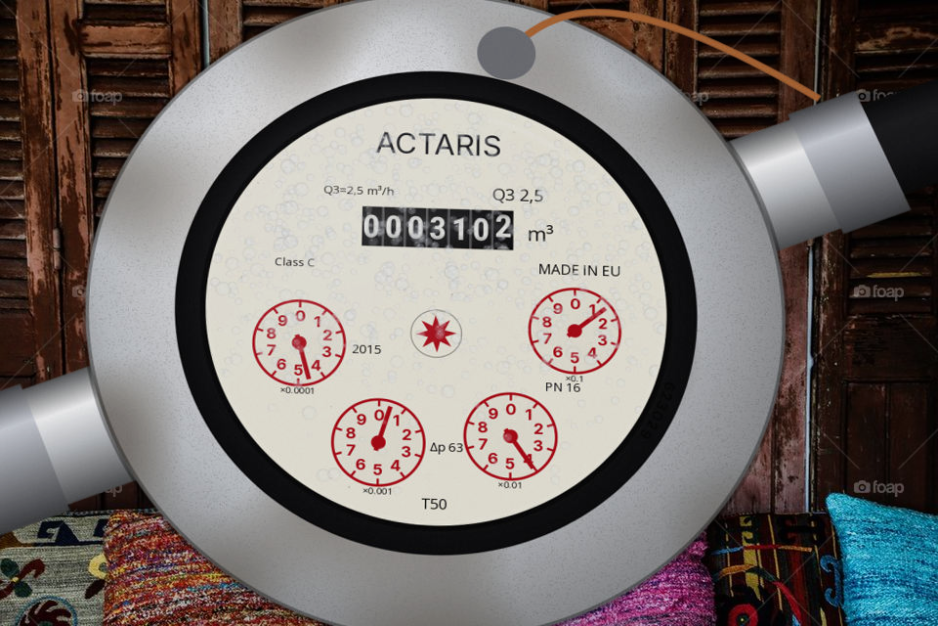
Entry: 3102.1404 m³
